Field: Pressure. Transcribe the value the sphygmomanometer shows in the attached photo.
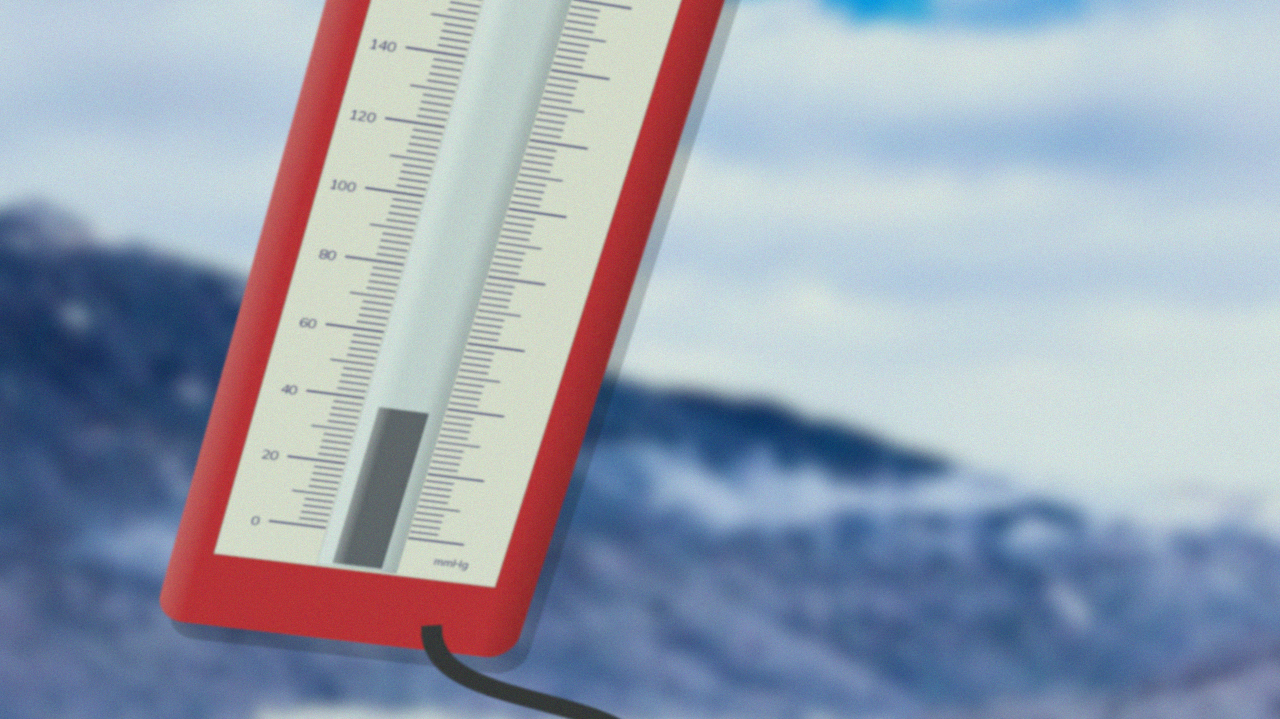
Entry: 38 mmHg
